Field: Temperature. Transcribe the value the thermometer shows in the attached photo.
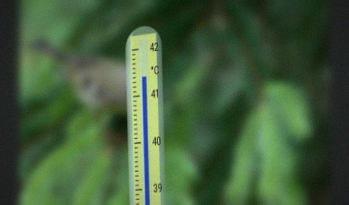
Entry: 41.4 °C
